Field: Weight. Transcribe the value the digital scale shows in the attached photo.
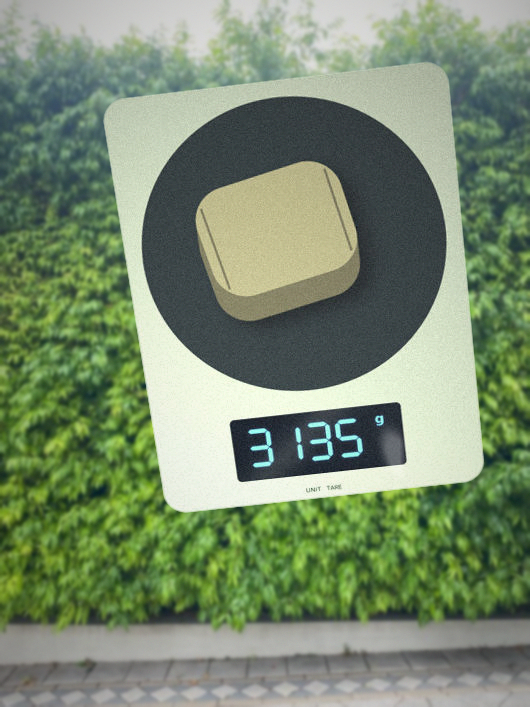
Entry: 3135 g
